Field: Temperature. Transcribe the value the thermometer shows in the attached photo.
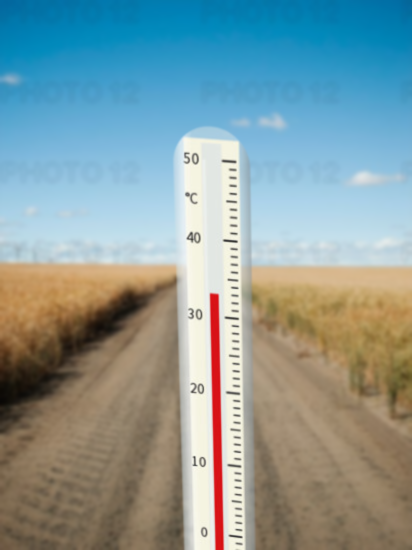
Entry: 33 °C
